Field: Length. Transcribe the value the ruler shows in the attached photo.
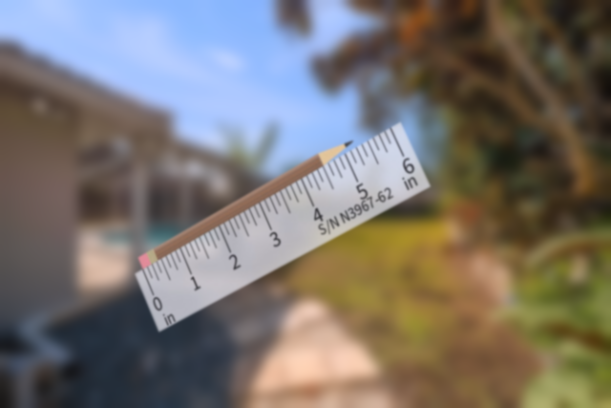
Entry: 5.25 in
